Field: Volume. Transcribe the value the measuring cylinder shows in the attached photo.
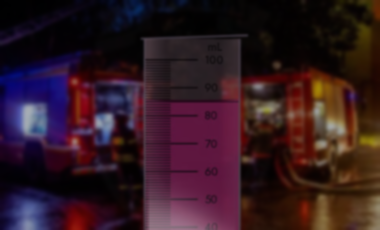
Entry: 85 mL
